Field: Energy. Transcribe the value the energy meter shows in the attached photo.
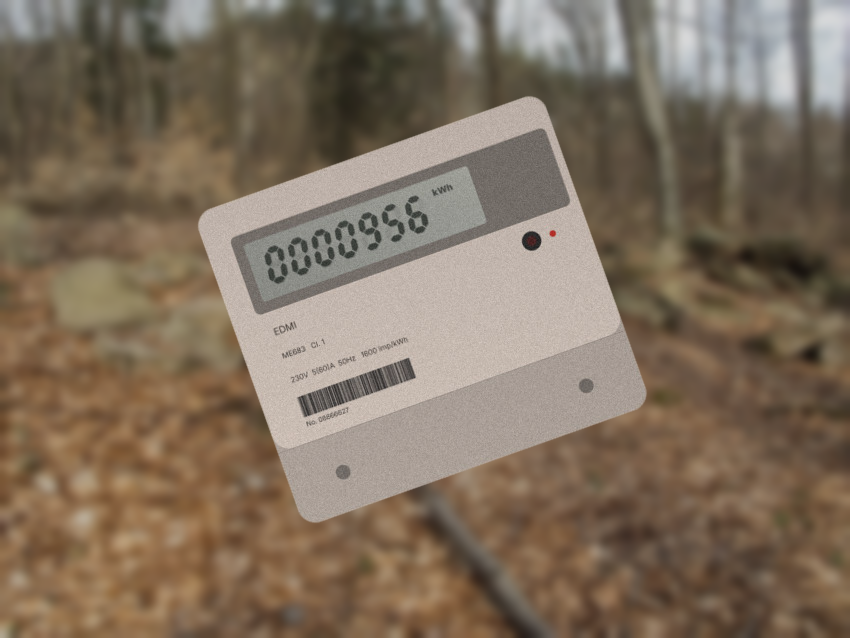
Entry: 956 kWh
